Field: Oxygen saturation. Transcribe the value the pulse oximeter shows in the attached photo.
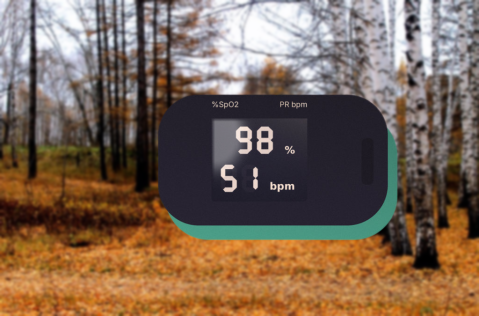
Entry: 98 %
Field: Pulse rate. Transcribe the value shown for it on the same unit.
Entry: 51 bpm
